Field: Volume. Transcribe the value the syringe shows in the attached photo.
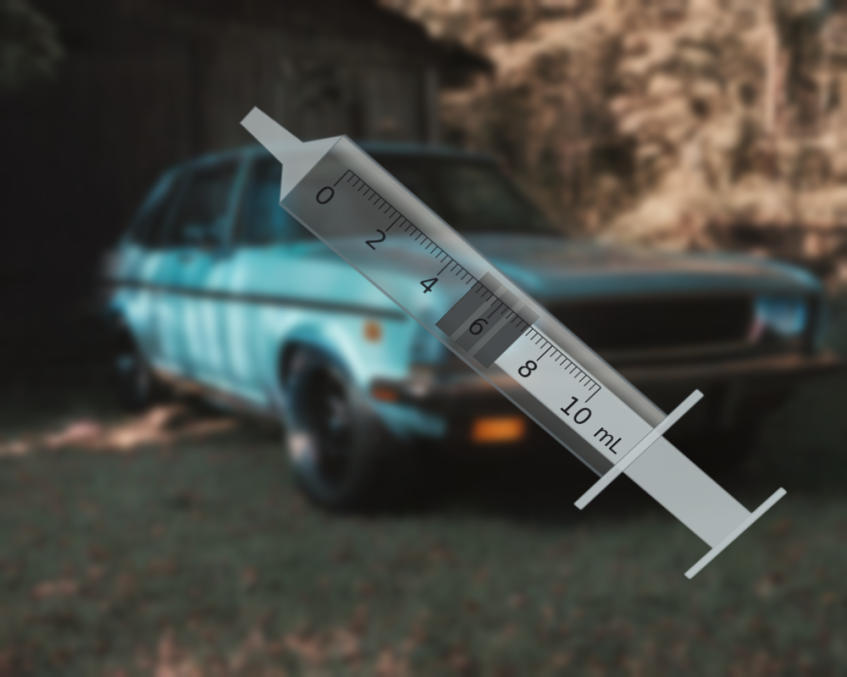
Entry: 5 mL
